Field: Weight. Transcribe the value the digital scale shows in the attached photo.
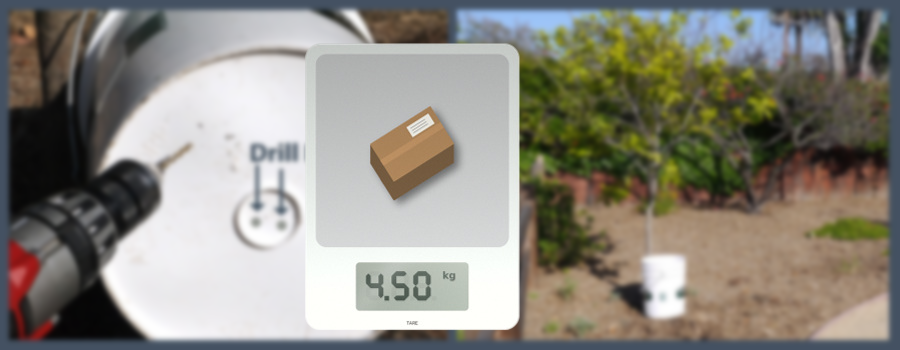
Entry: 4.50 kg
